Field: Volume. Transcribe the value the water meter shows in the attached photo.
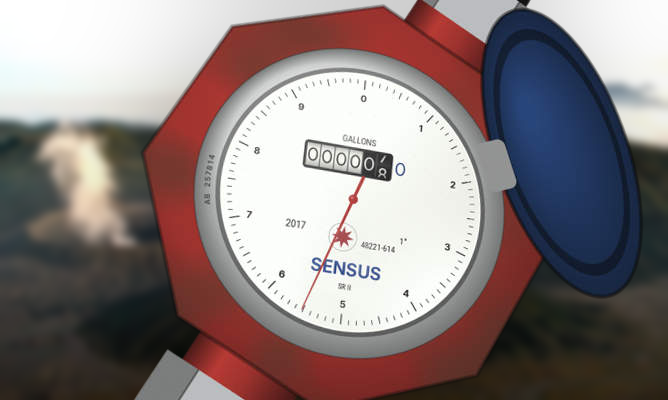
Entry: 75.5 gal
